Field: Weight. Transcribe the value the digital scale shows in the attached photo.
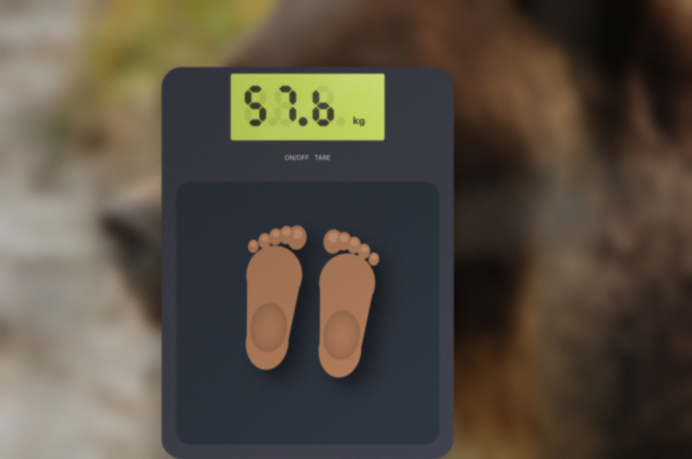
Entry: 57.6 kg
